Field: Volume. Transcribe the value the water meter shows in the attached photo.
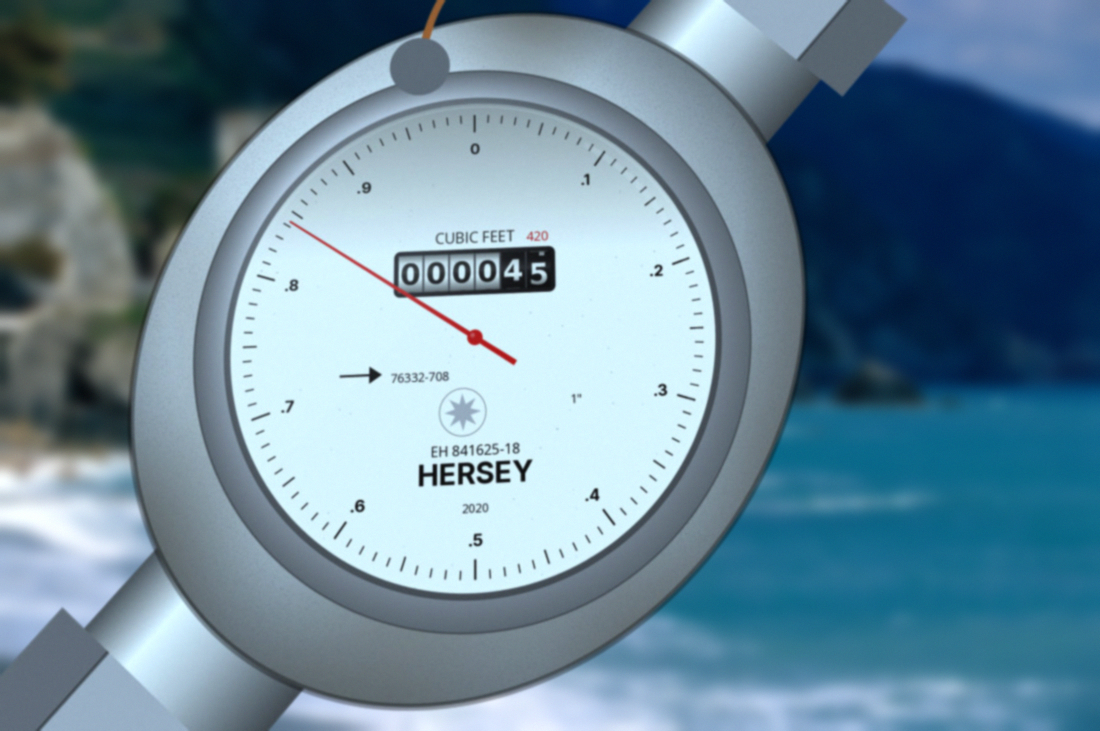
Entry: 44.84 ft³
